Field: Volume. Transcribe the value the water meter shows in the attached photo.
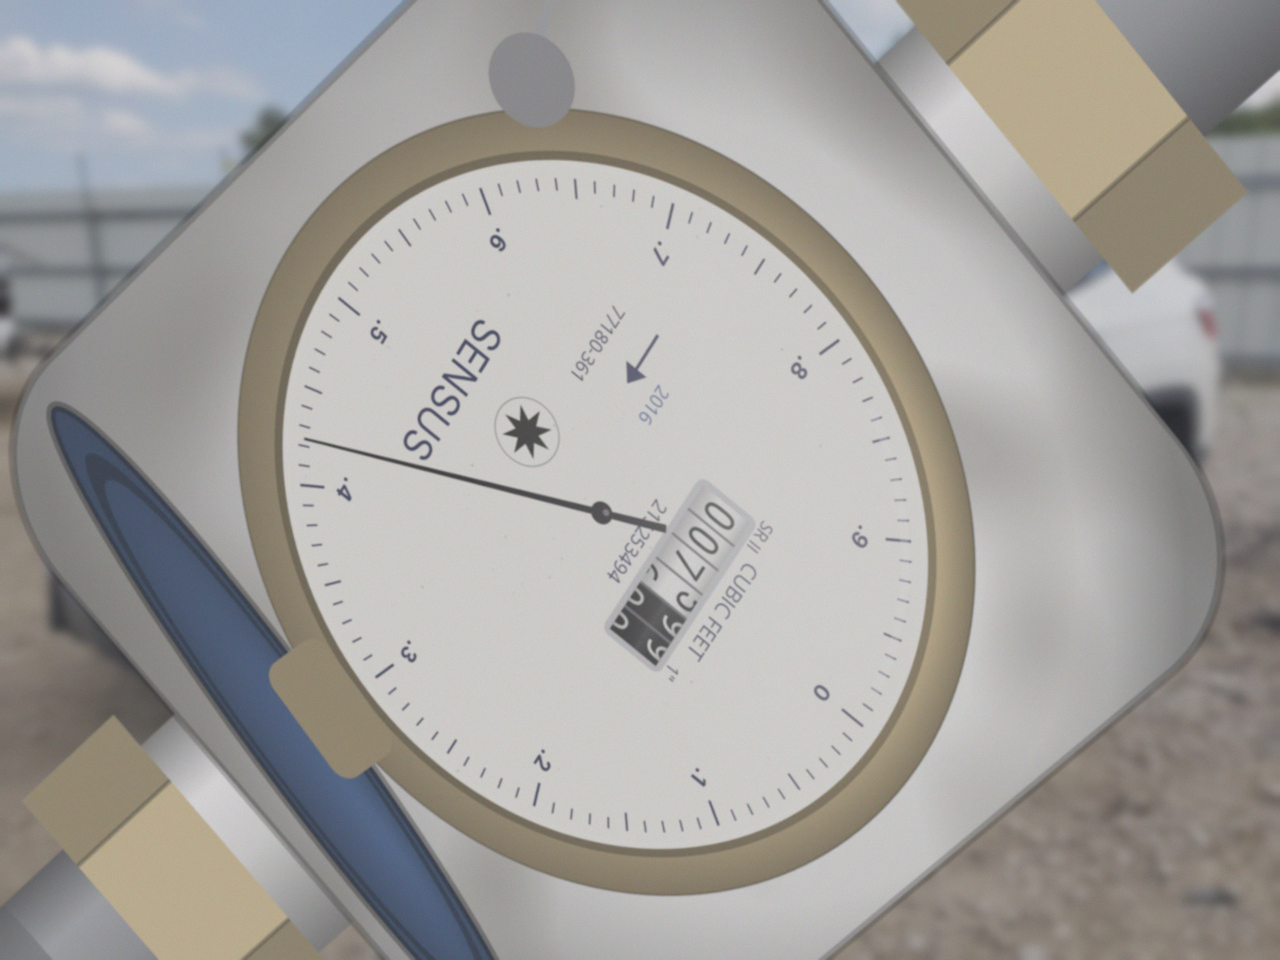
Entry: 7599.42 ft³
